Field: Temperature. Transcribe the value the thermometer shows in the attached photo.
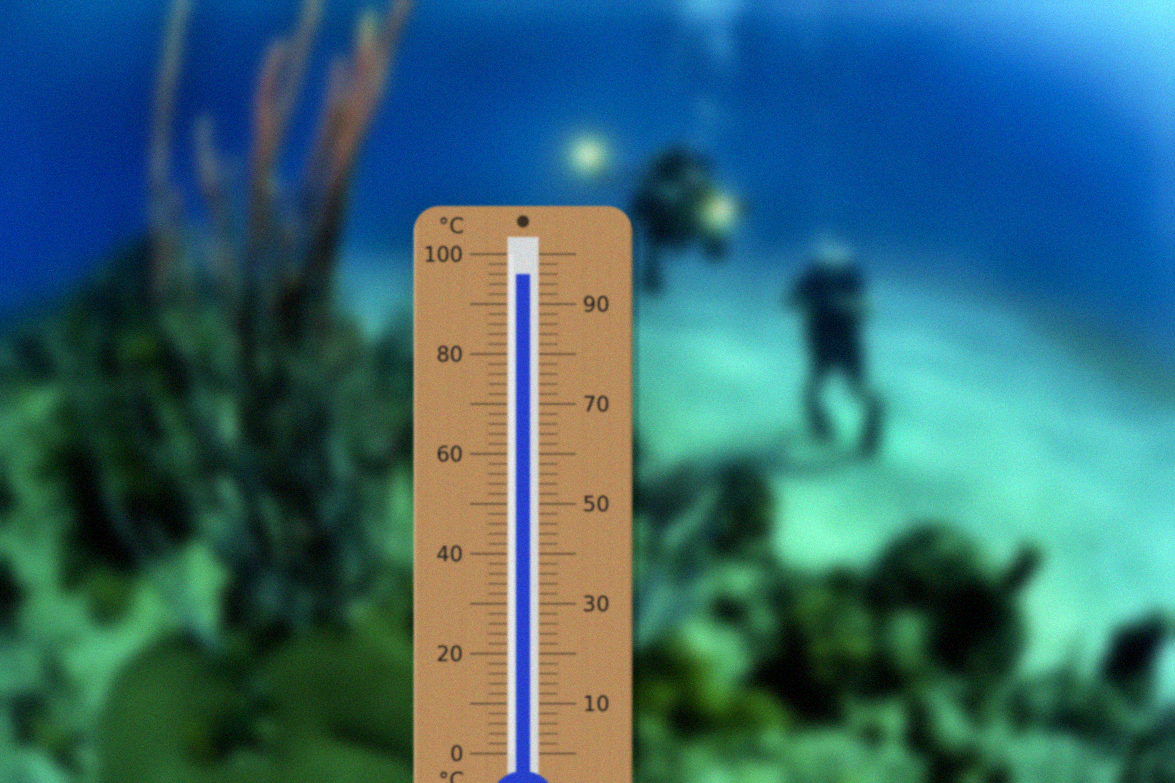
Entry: 96 °C
